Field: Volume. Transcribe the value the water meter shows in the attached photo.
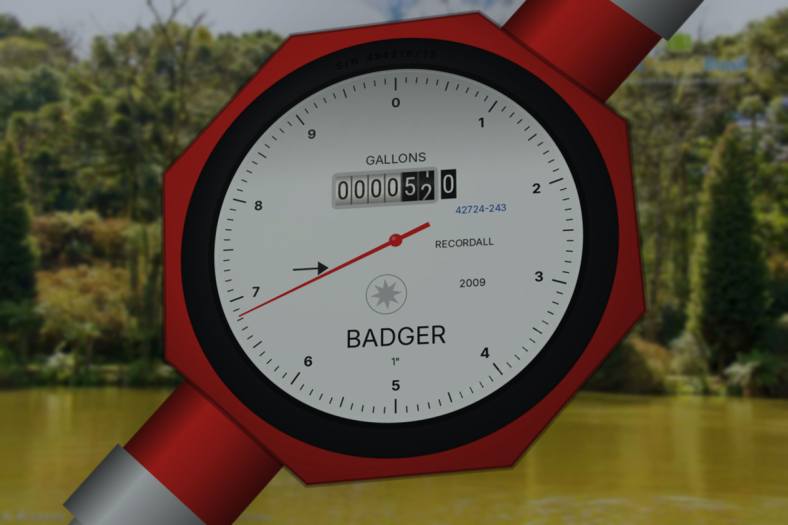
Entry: 516.8 gal
